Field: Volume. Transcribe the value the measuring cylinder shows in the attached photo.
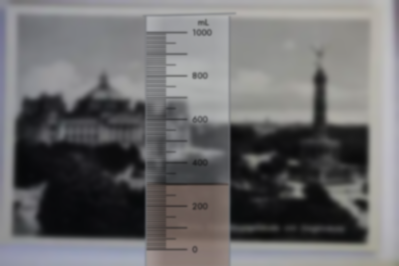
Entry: 300 mL
